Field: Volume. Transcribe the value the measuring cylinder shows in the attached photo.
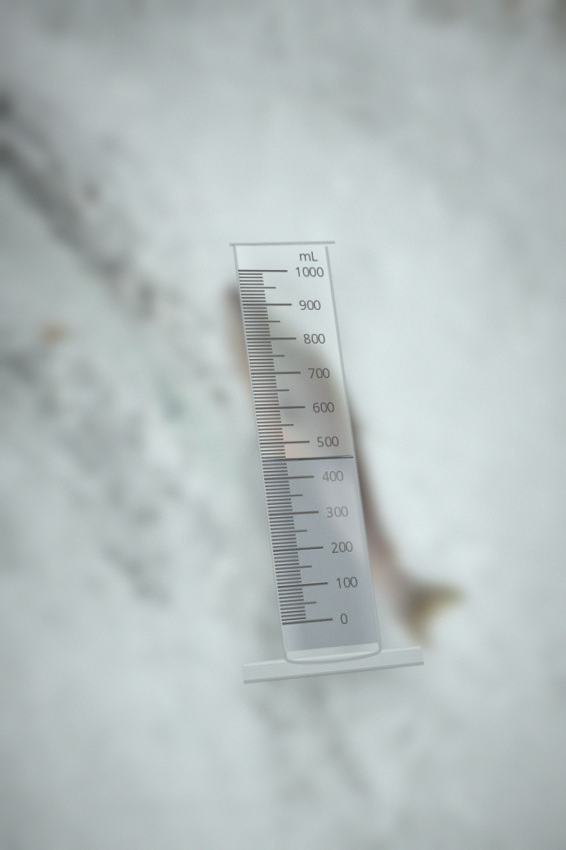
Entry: 450 mL
